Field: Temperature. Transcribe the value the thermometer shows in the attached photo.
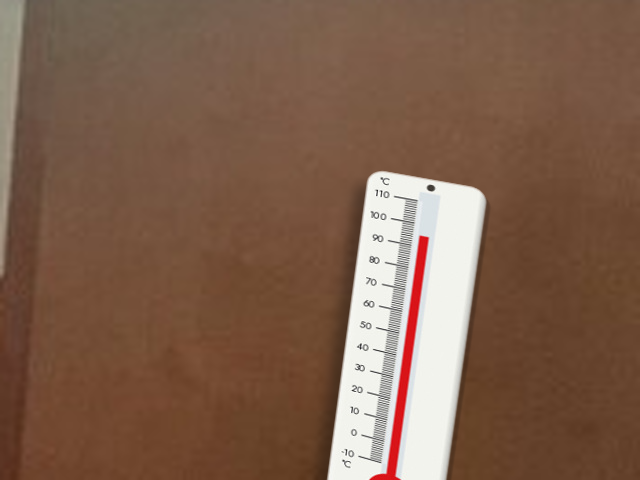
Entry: 95 °C
